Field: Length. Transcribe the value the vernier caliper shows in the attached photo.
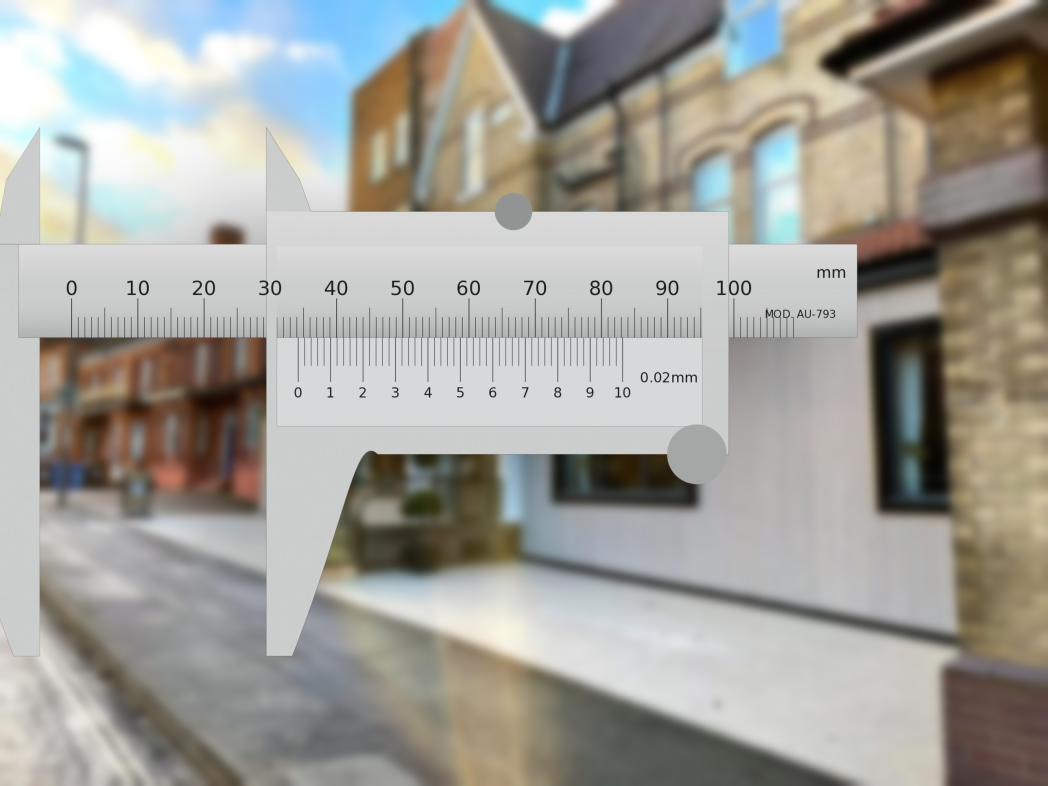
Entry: 34.2 mm
